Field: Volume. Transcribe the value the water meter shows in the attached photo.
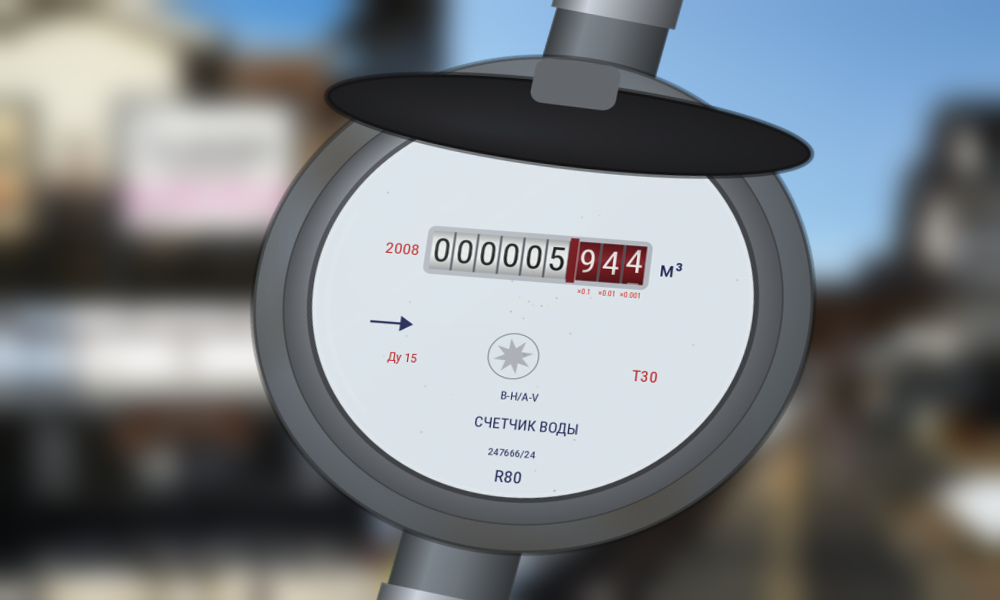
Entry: 5.944 m³
